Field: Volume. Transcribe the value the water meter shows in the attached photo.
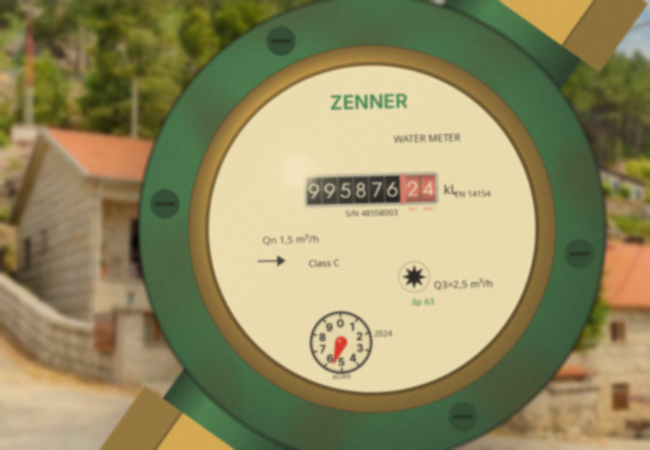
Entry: 995876.245 kL
